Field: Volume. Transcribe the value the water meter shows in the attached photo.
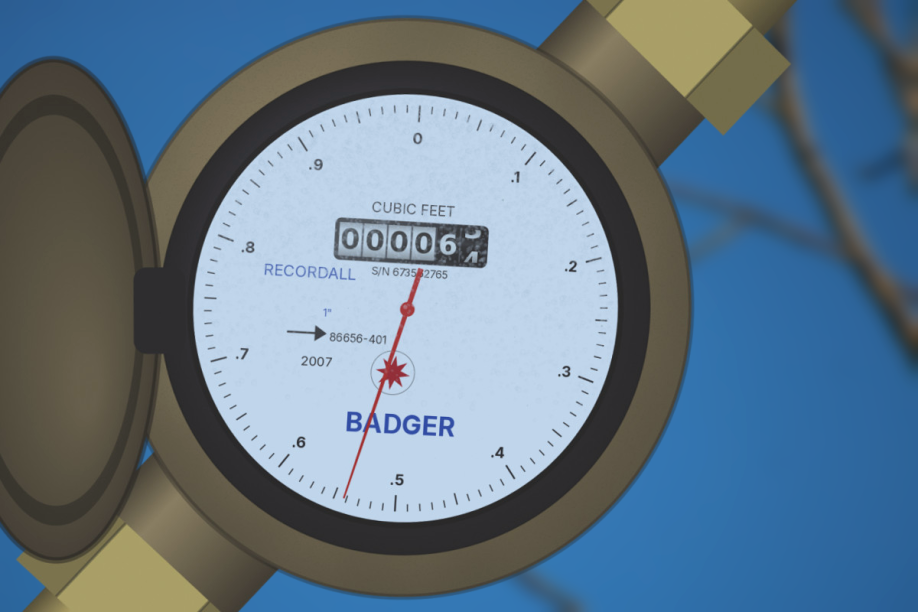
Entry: 63.54 ft³
